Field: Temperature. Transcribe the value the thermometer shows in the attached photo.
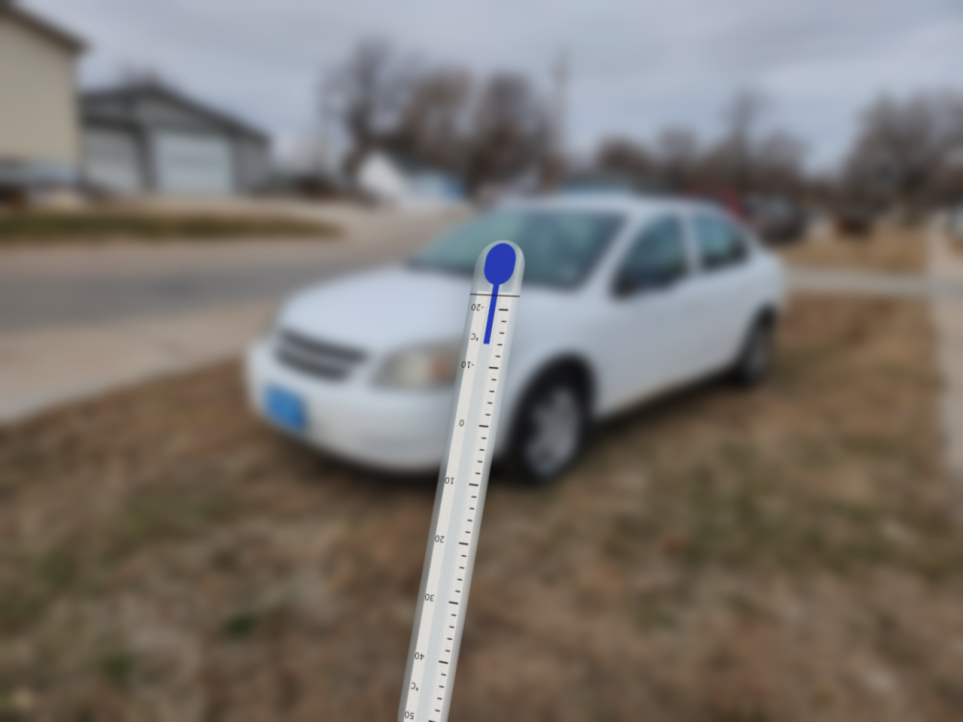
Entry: -14 °C
